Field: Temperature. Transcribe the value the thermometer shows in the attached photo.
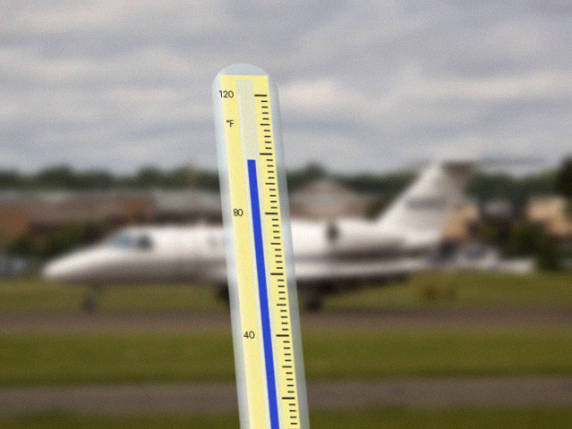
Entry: 98 °F
